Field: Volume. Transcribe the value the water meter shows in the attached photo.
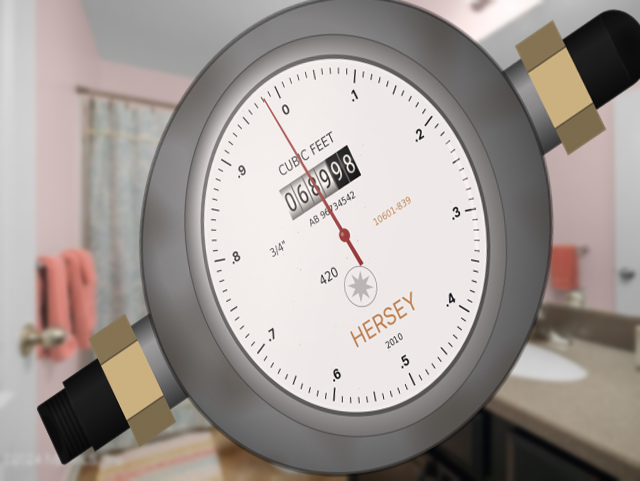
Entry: 68997.98 ft³
